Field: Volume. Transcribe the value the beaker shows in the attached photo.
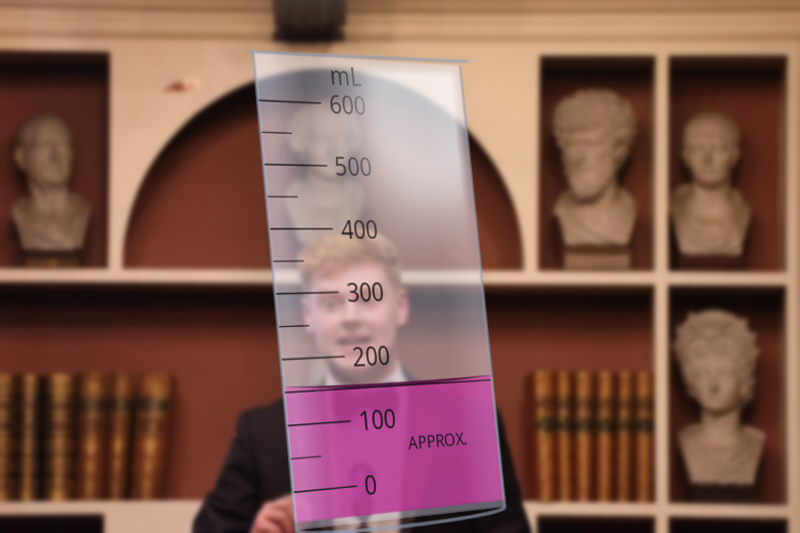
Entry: 150 mL
